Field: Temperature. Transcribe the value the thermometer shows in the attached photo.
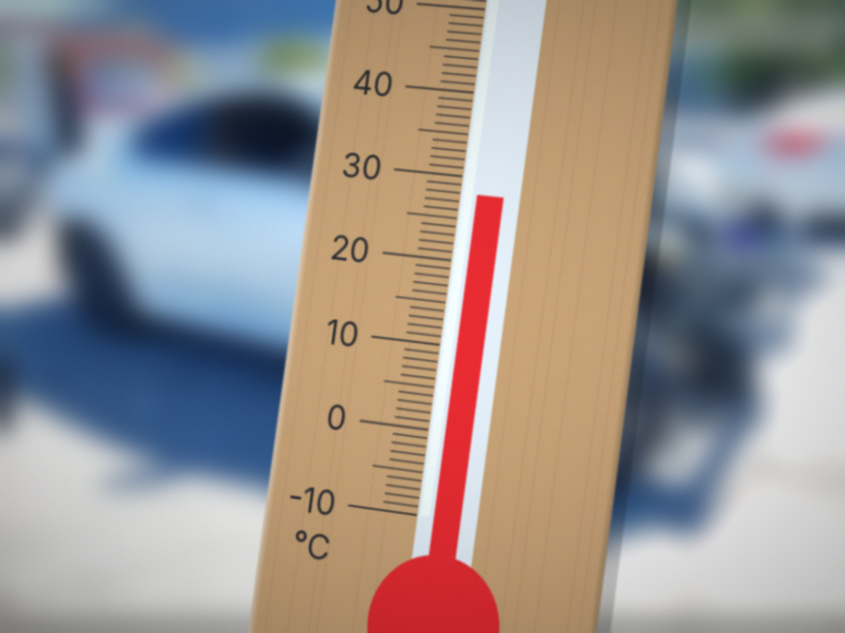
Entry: 28 °C
